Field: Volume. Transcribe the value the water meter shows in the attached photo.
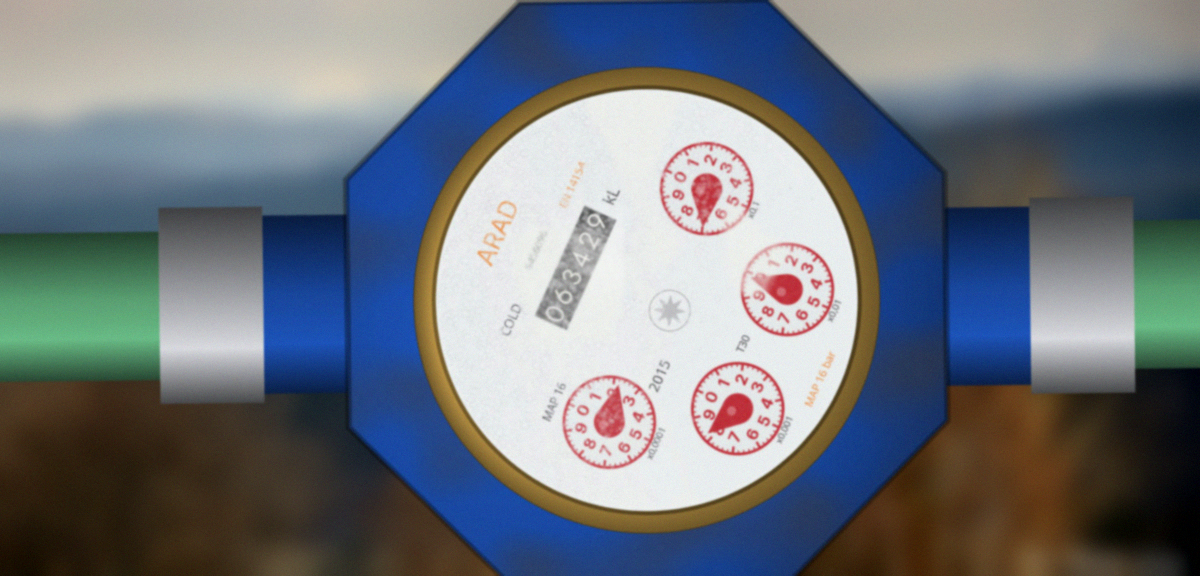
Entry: 63429.6982 kL
